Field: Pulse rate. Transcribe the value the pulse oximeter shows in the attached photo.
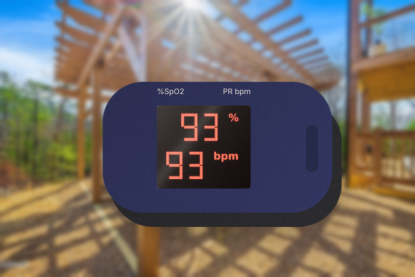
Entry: 93 bpm
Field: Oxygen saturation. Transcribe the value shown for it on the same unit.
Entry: 93 %
